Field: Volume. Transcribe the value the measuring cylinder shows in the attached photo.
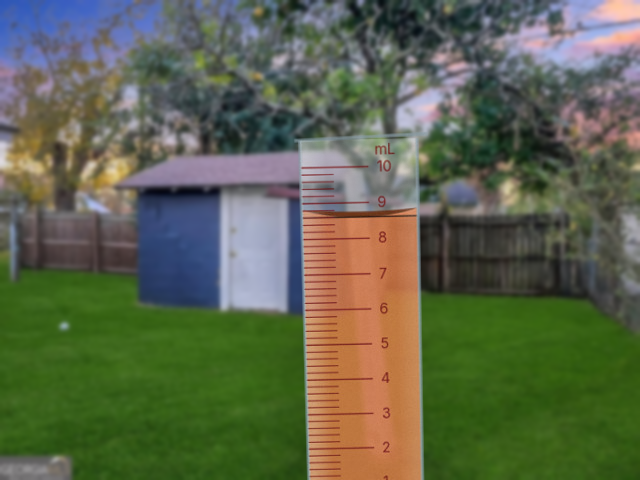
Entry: 8.6 mL
